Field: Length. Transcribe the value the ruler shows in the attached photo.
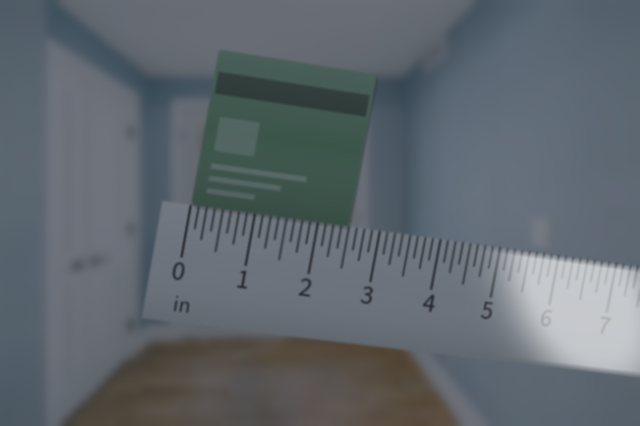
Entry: 2.5 in
